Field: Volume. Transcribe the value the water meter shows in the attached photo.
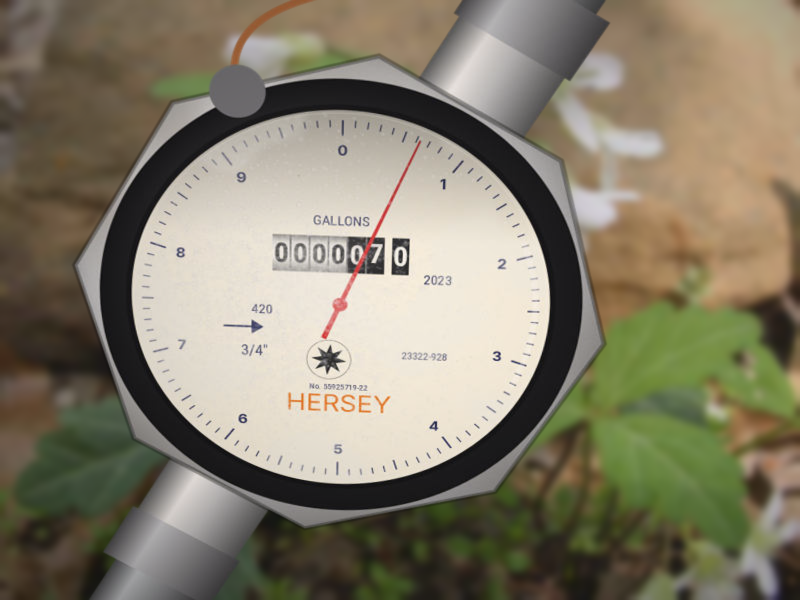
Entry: 70.6 gal
